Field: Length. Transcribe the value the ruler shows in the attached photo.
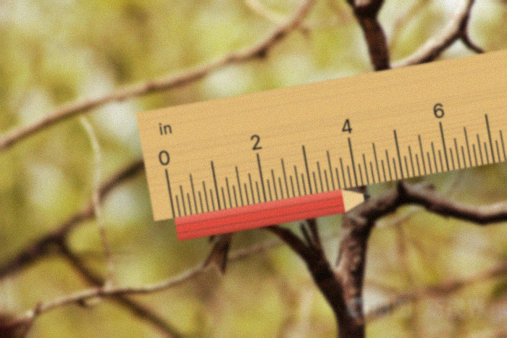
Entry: 4.25 in
